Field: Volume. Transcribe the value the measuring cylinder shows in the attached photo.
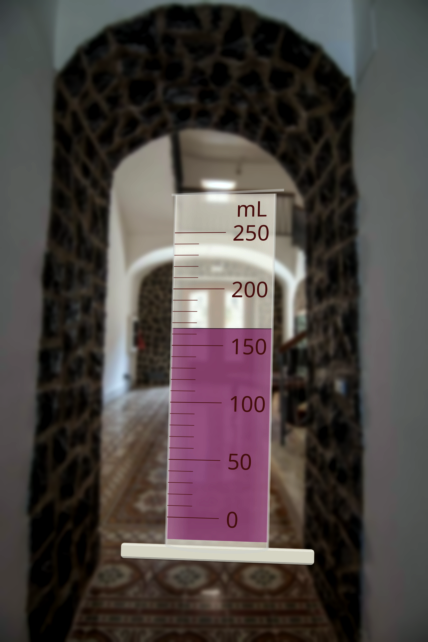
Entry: 165 mL
